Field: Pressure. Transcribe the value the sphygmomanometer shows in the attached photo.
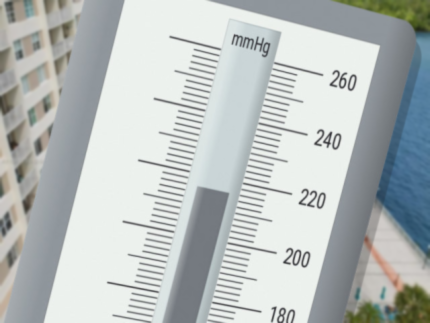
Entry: 216 mmHg
